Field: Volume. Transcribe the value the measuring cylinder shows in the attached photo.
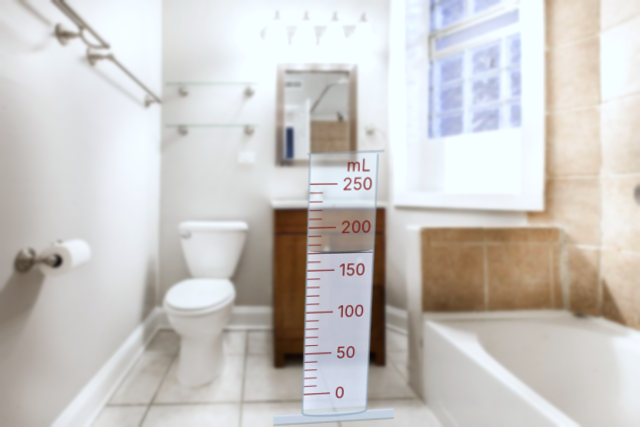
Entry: 170 mL
